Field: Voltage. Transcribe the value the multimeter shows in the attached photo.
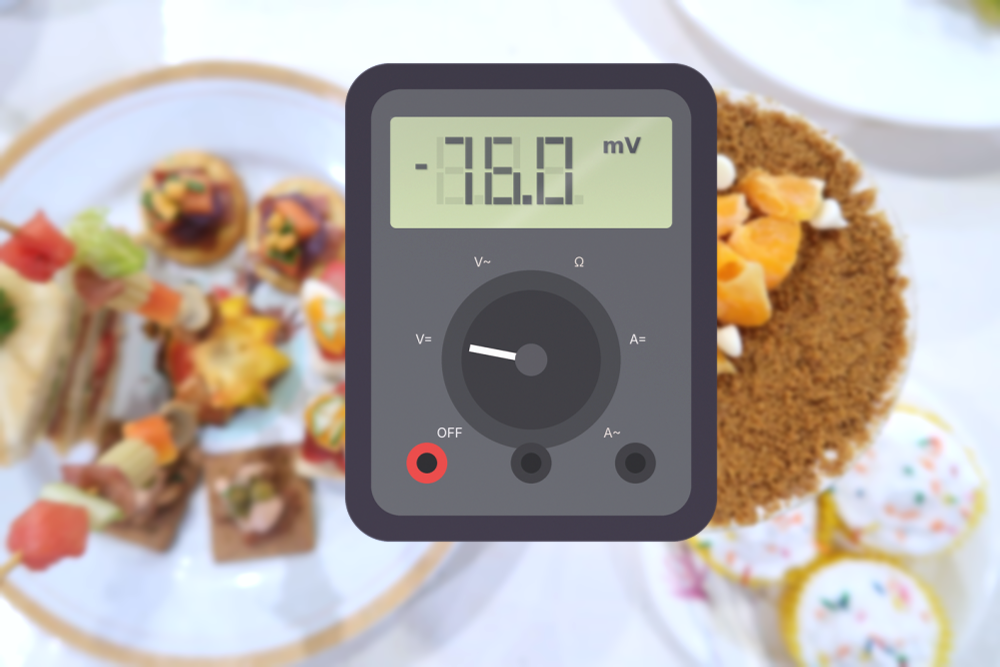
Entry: -76.0 mV
